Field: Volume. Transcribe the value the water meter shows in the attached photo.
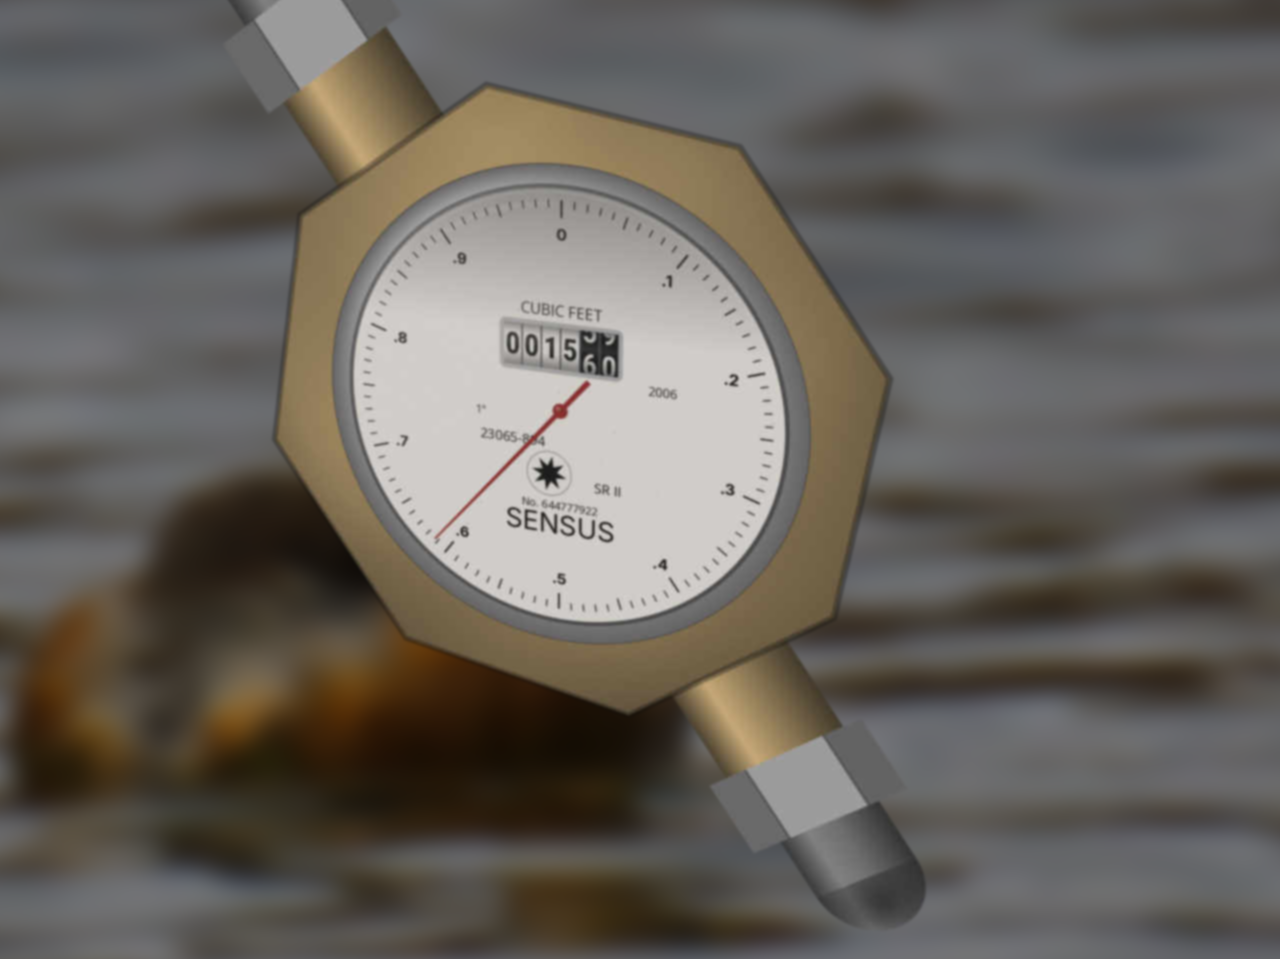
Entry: 1559.61 ft³
